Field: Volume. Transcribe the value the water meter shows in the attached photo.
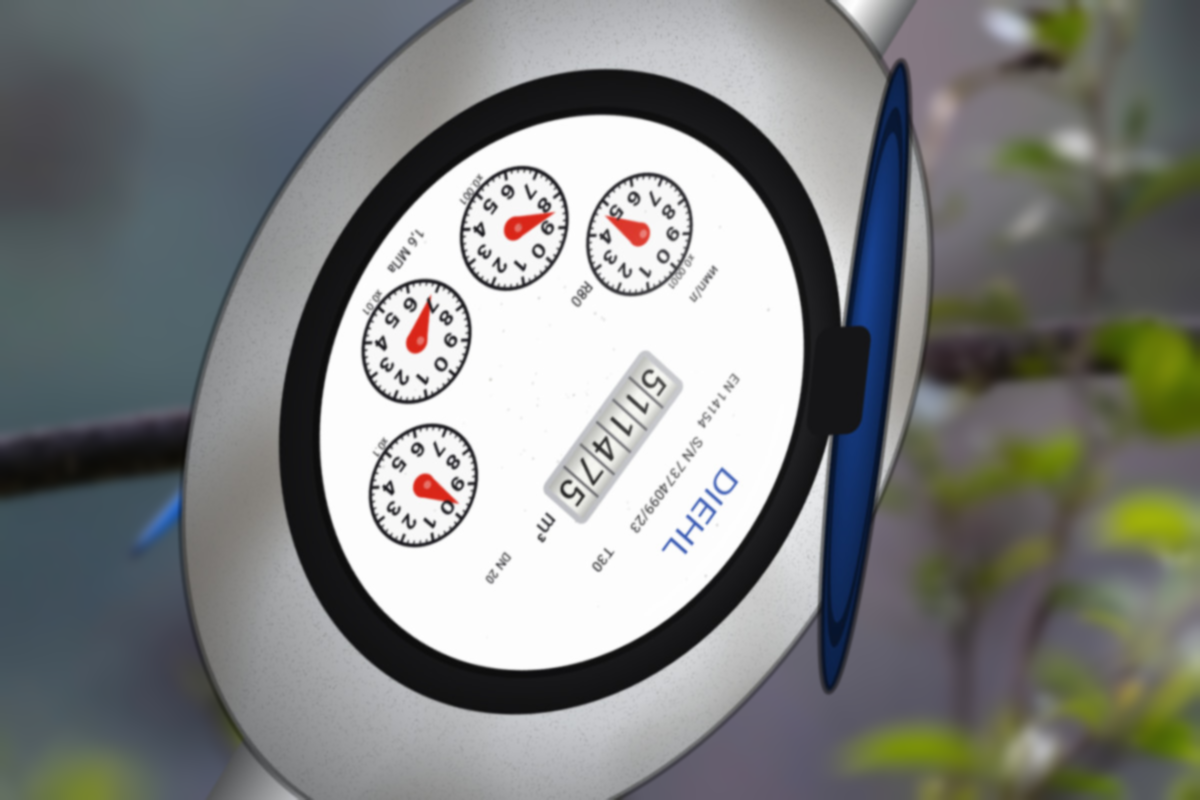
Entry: 511474.9684 m³
